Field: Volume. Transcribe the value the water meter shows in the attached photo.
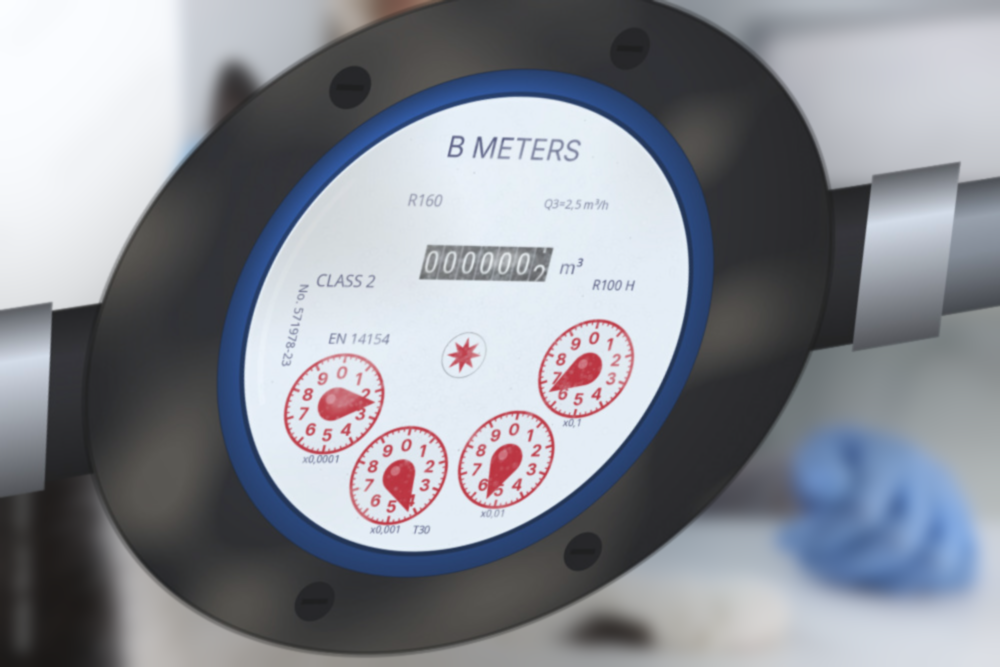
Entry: 1.6542 m³
